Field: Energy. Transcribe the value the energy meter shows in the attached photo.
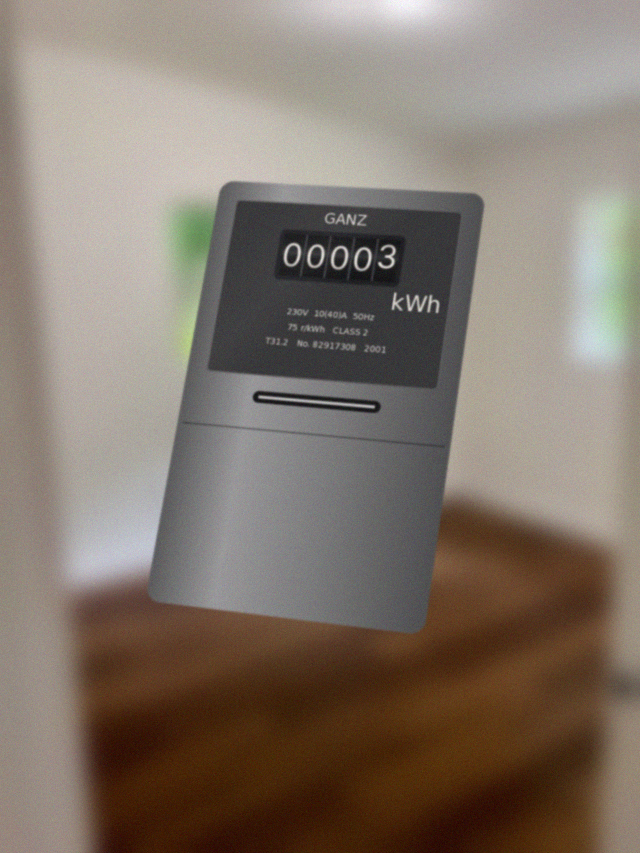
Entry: 3 kWh
